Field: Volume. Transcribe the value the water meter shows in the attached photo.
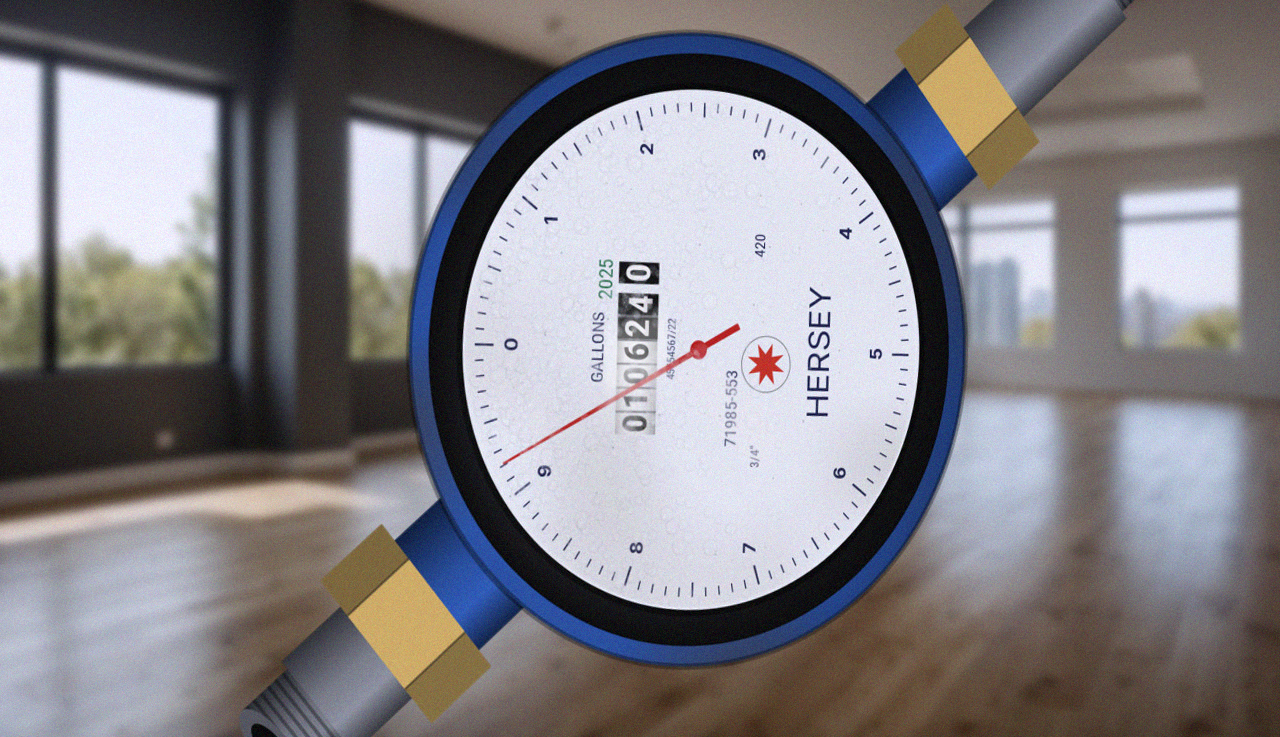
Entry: 106239.2 gal
